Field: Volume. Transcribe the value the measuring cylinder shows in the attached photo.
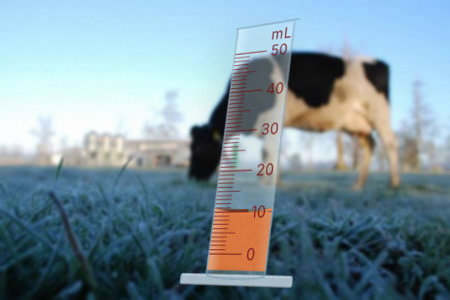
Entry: 10 mL
